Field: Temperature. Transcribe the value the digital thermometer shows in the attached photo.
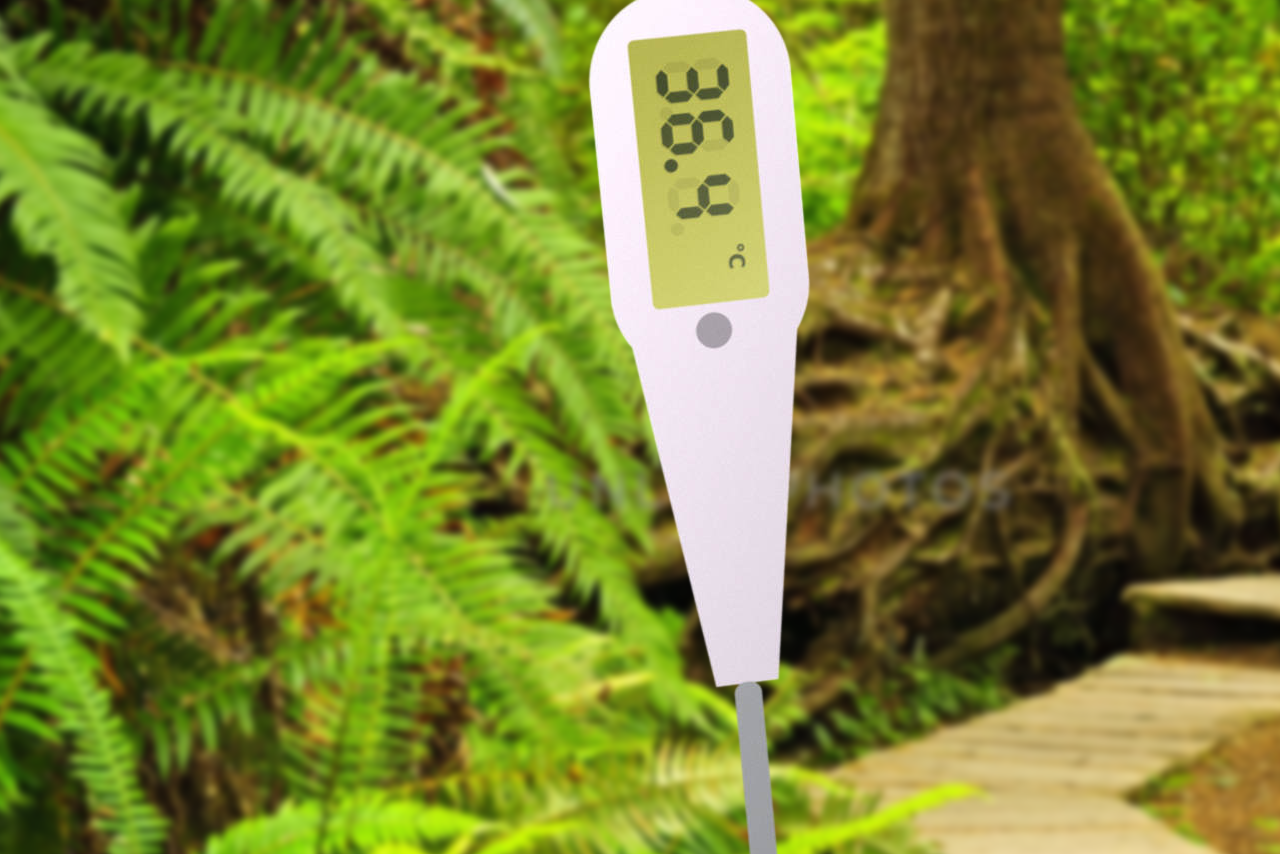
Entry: 36.4 °C
